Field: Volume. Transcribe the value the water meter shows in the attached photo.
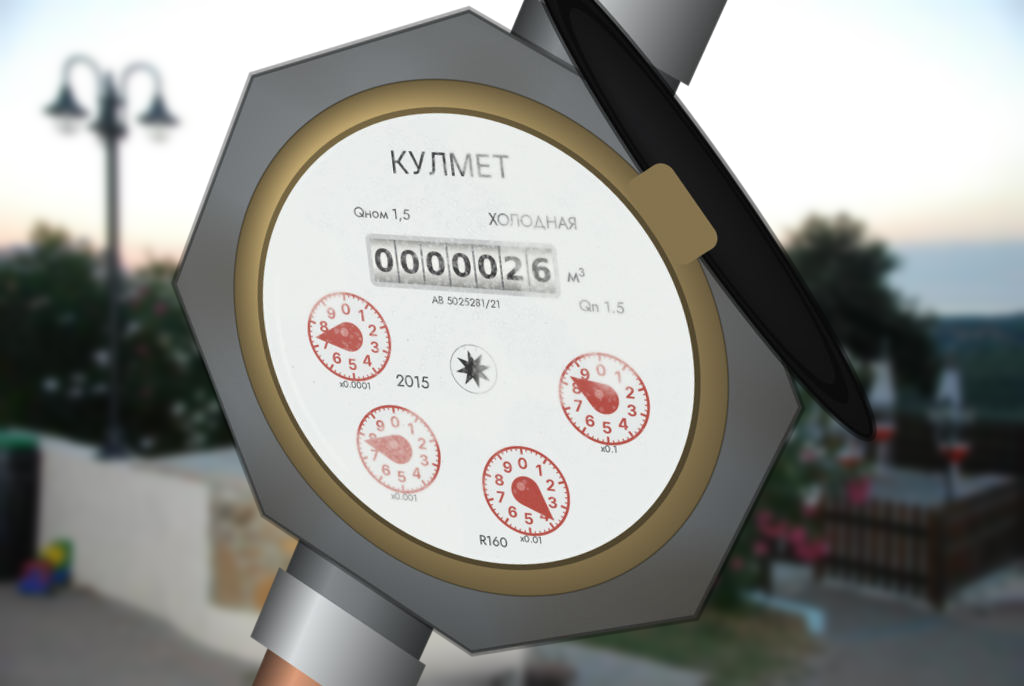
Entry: 26.8377 m³
